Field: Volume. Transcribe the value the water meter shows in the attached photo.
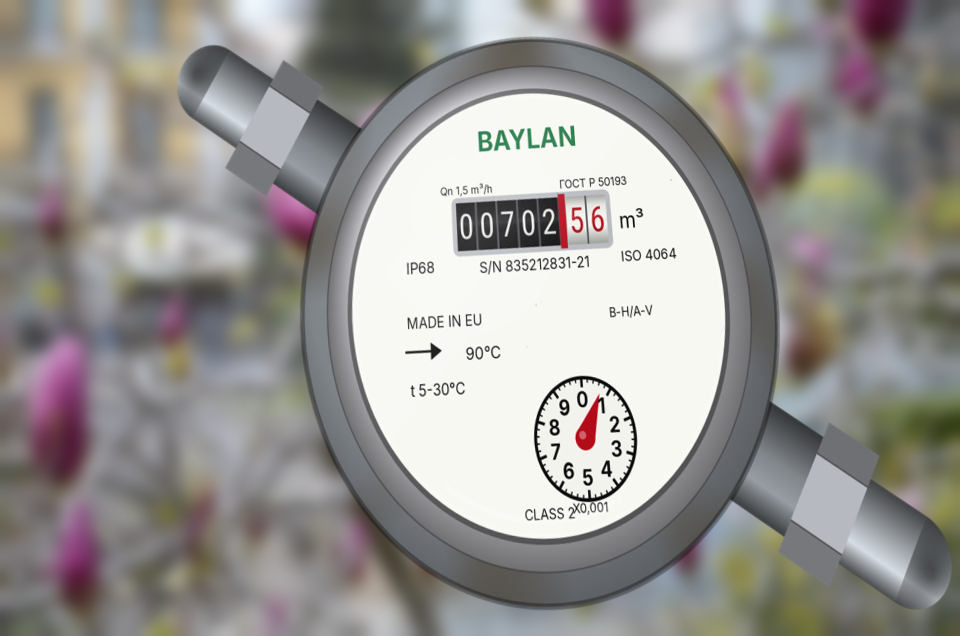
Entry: 702.560 m³
